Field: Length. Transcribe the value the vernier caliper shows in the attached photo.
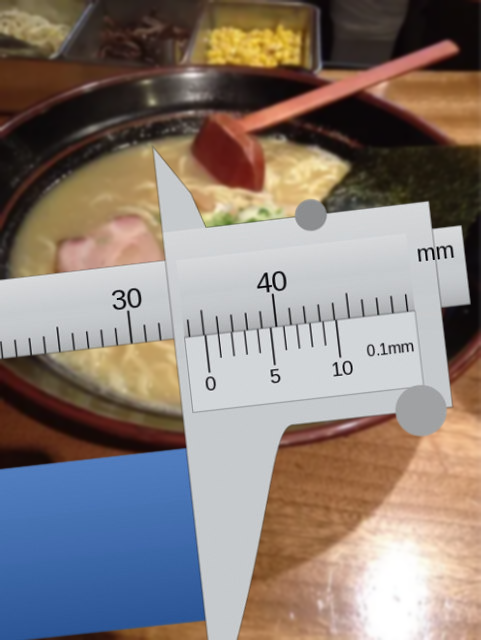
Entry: 35.1 mm
